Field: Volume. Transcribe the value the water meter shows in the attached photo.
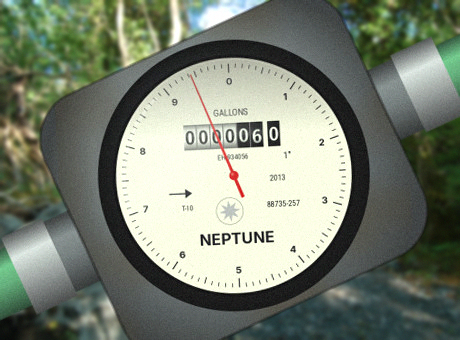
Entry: 59.4 gal
